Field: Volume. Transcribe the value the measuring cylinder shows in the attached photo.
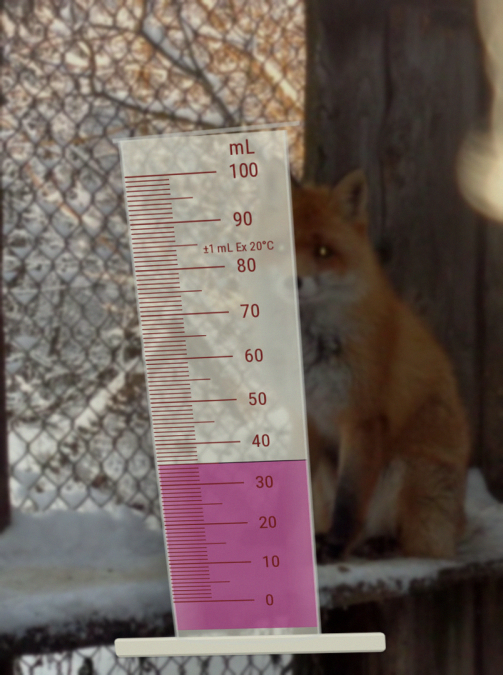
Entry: 35 mL
